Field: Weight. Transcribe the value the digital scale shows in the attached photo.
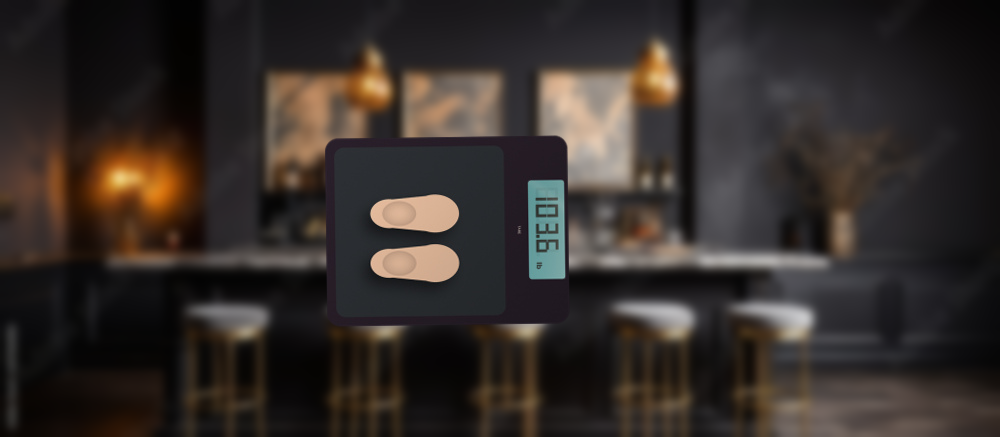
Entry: 103.6 lb
